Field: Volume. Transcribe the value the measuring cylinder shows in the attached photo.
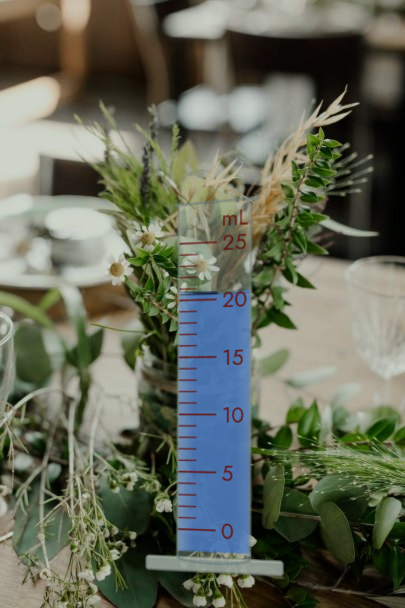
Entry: 20.5 mL
